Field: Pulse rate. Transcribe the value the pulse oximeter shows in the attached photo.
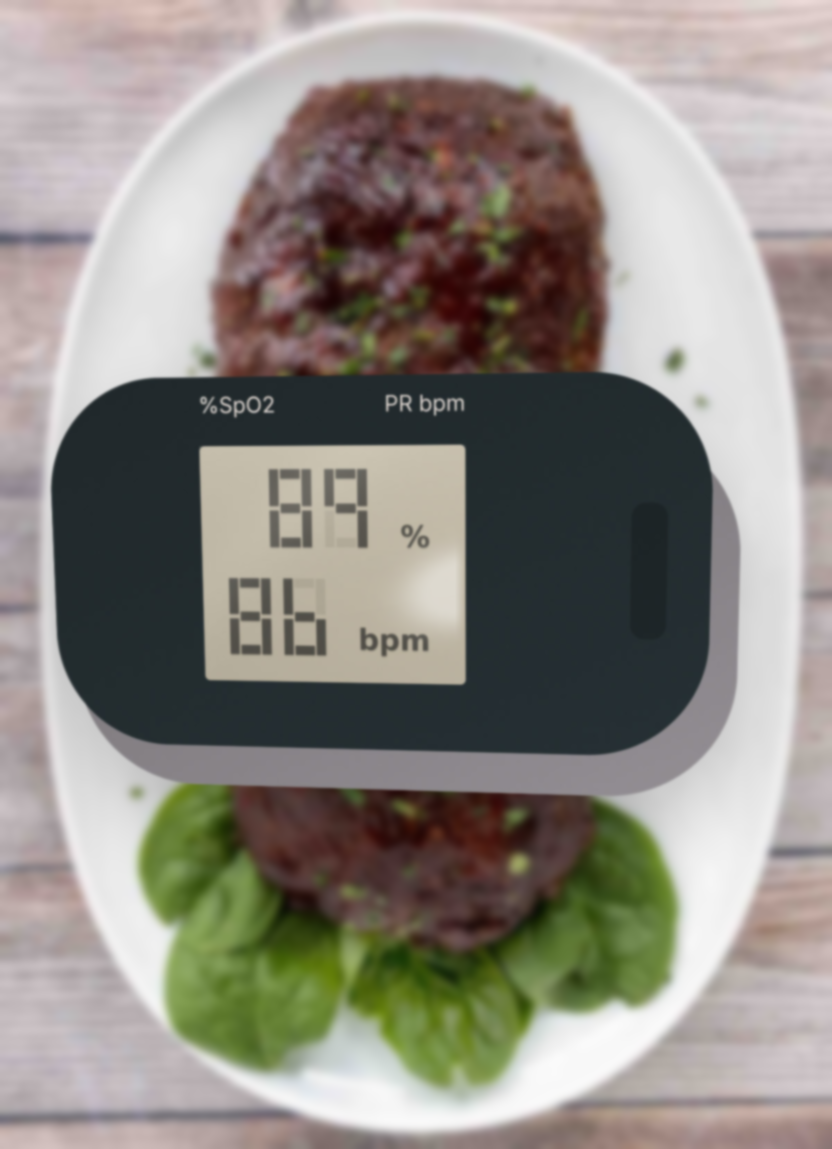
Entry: 86 bpm
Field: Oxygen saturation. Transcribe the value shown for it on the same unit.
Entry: 89 %
